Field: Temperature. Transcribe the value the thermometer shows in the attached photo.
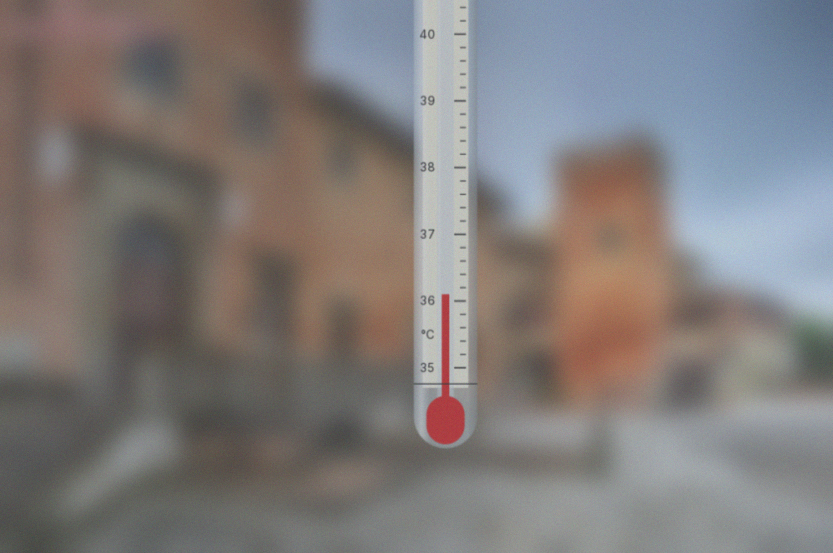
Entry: 36.1 °C
